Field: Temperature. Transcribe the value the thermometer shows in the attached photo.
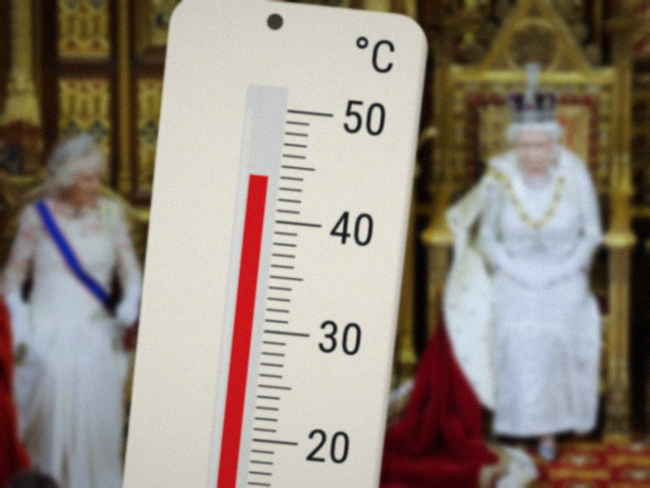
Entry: 44 °C
